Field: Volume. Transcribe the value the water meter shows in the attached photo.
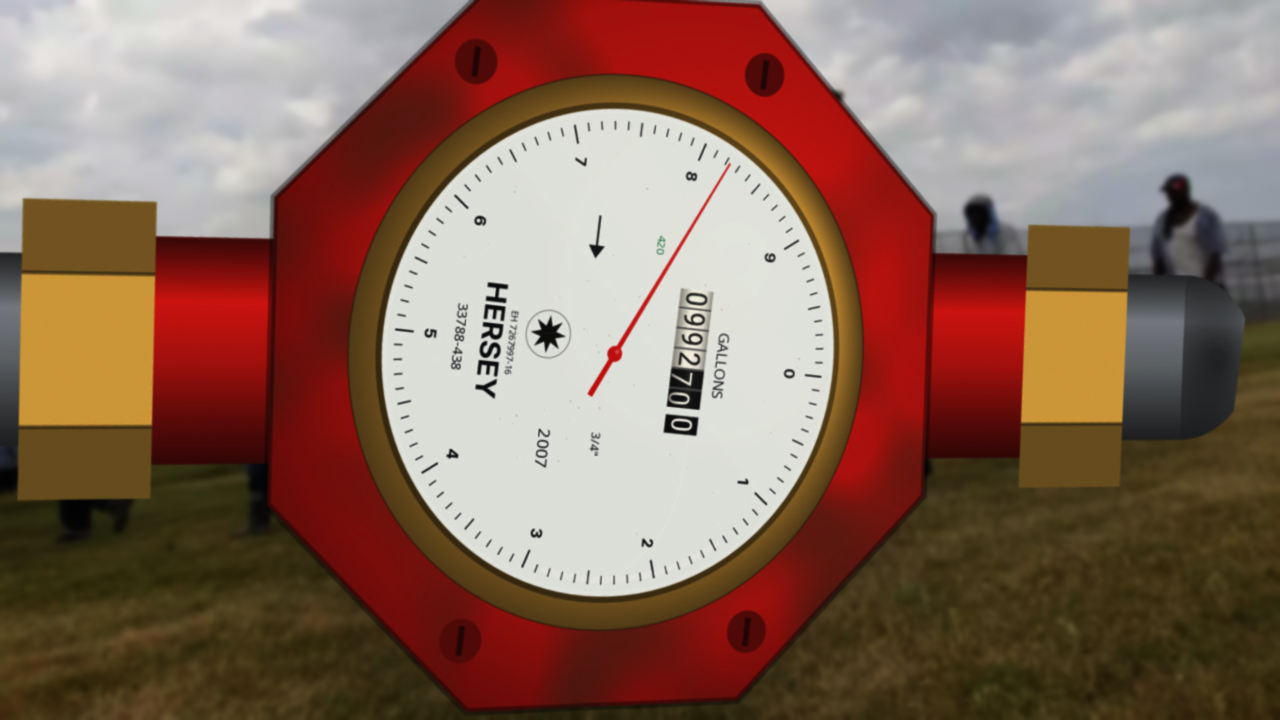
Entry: 992698.2 gal
